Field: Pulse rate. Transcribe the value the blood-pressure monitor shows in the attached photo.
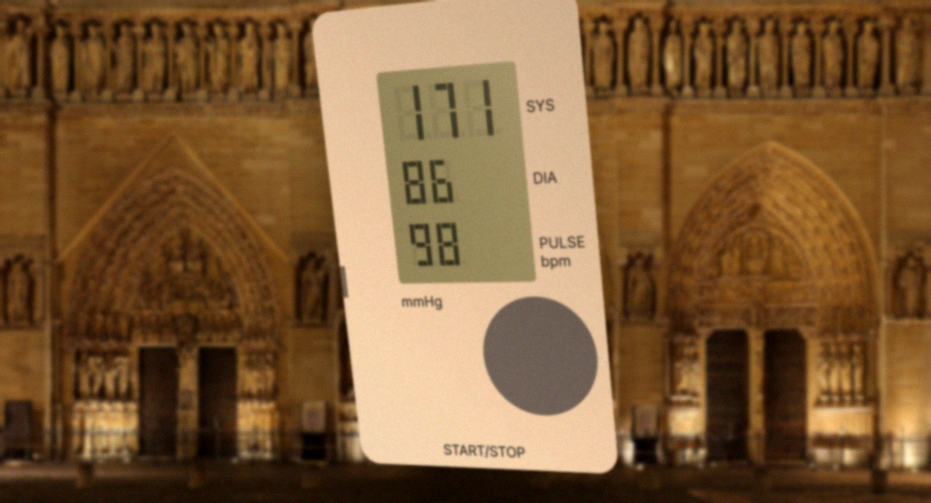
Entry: 98 bpm
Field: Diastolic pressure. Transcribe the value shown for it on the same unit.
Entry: 86 mmHg
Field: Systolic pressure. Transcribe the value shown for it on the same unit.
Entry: 171 mmHg
